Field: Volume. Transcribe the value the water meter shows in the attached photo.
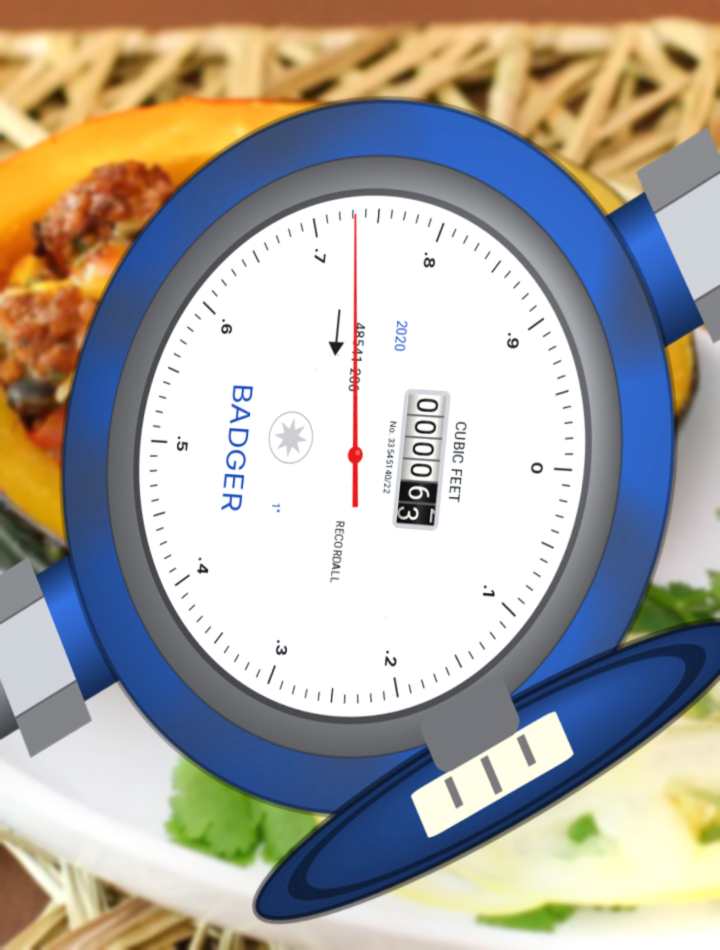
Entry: 62.73 ft³
